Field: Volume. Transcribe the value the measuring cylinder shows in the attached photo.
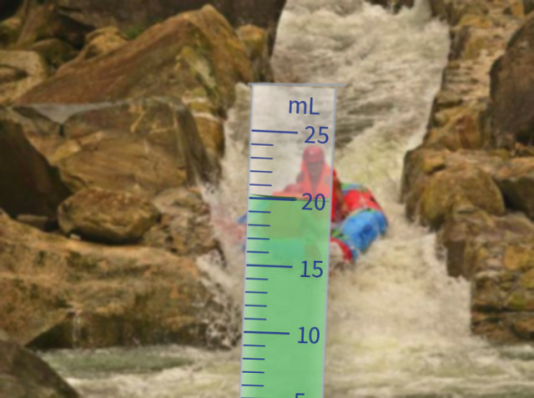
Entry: 20 mL
